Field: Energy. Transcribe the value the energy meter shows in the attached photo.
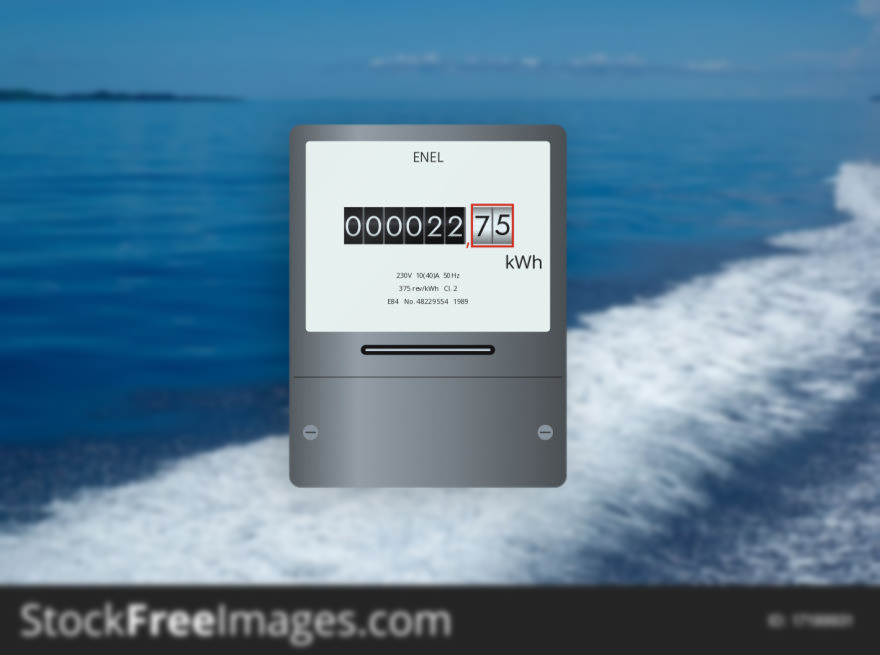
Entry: 22.75 kWh
